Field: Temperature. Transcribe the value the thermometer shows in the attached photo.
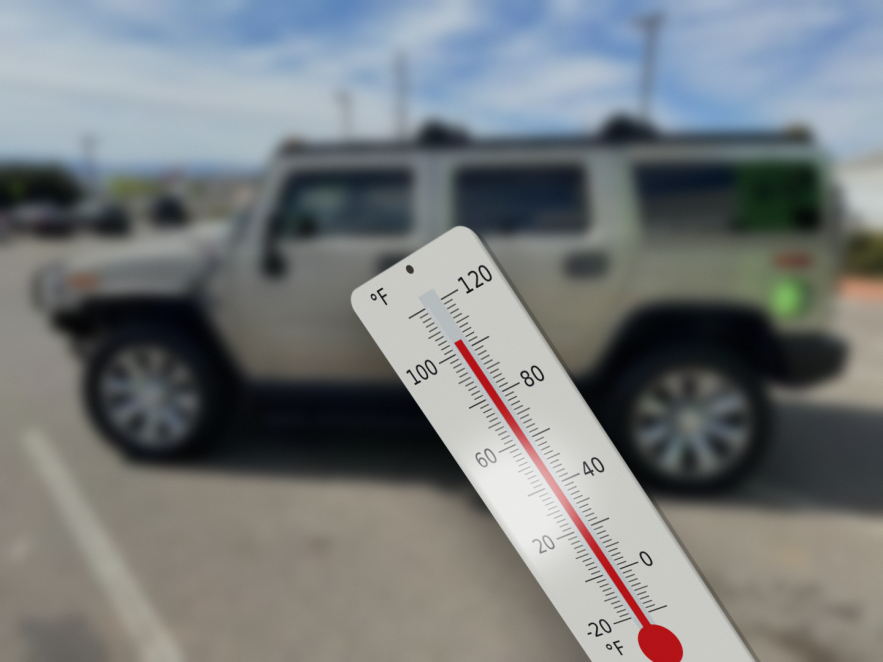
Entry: 104 °F
